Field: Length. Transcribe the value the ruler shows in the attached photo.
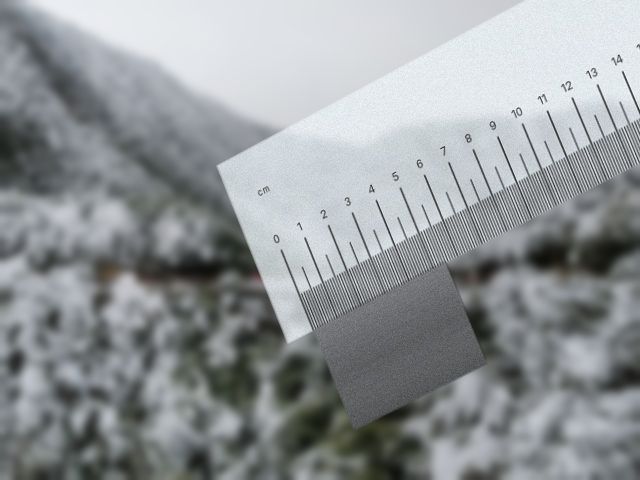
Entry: 5.5 cm
